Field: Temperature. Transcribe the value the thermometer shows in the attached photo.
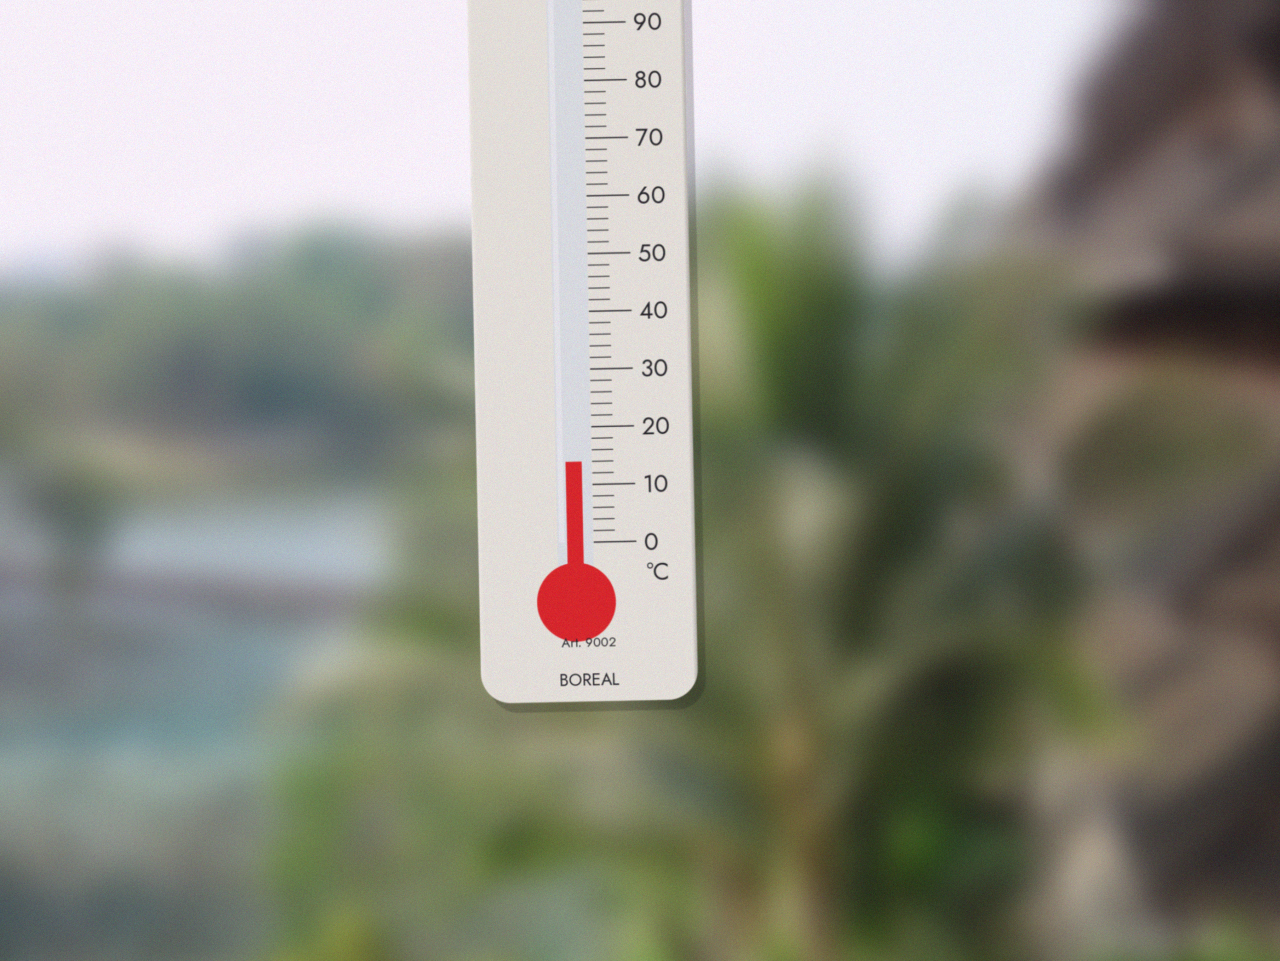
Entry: 14 °C
